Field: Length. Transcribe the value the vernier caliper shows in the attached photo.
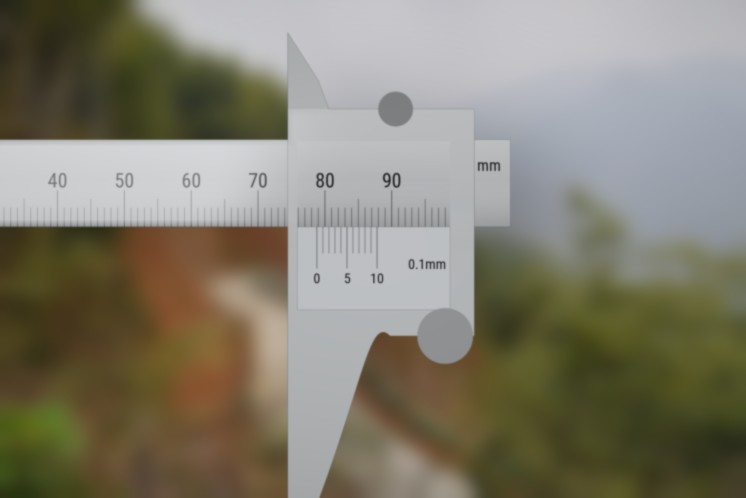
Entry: 78.8 mm
